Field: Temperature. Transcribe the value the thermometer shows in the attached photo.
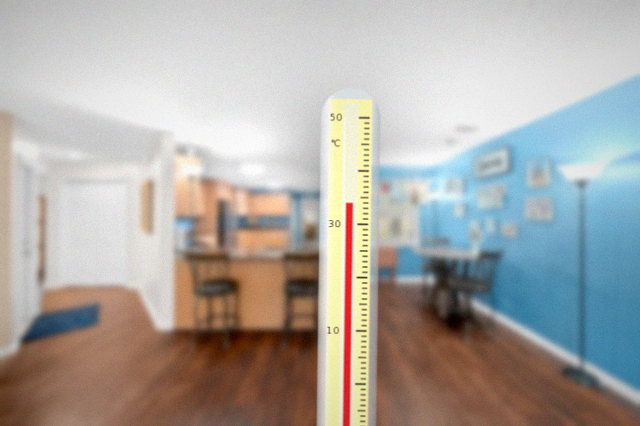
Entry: 34 °C
